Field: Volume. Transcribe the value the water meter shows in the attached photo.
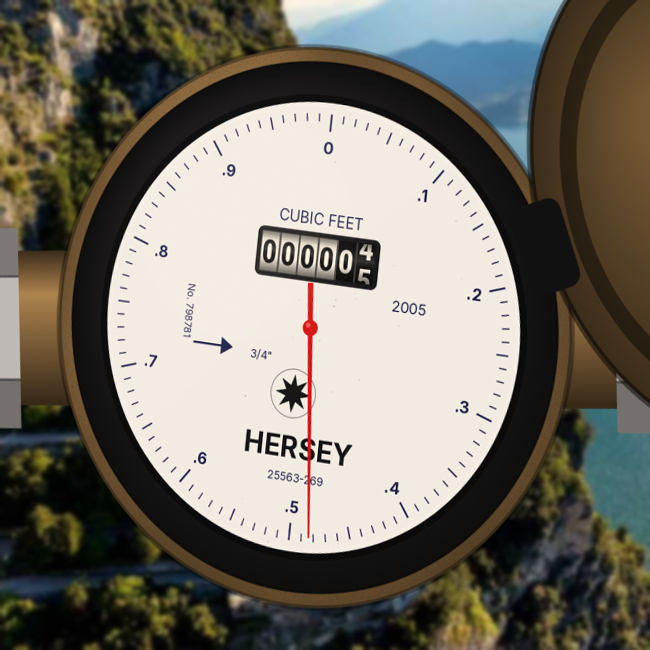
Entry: 4.48 ft³
